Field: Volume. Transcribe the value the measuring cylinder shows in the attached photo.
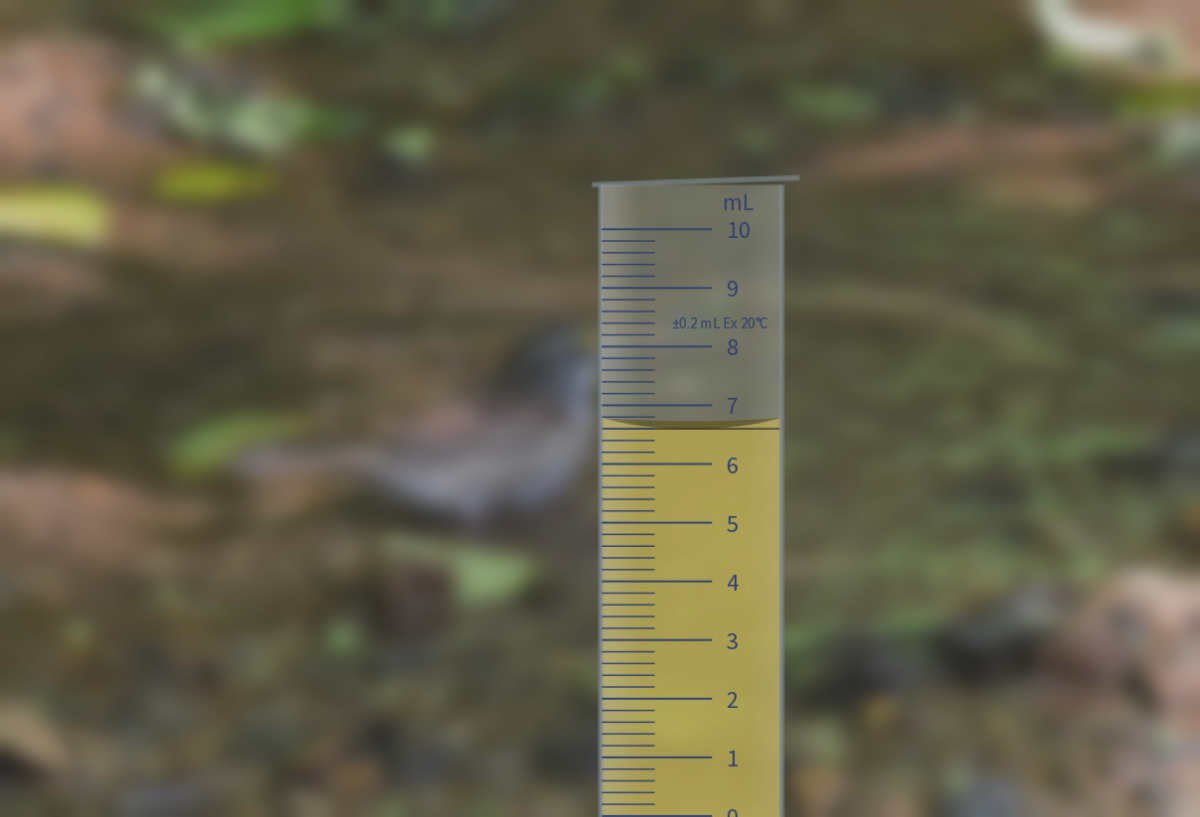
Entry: 6.6 mL
